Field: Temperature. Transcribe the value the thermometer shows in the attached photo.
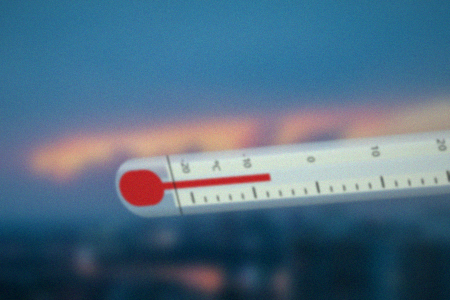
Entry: -7 °C
